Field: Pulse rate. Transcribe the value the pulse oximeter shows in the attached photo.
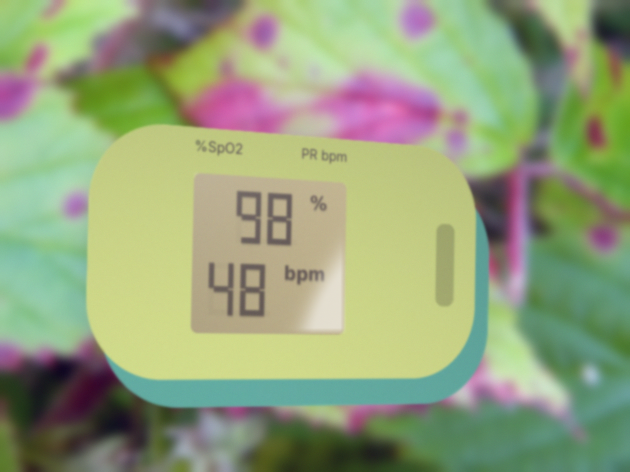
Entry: 48 bpm
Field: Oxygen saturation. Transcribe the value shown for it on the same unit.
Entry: 98 %
